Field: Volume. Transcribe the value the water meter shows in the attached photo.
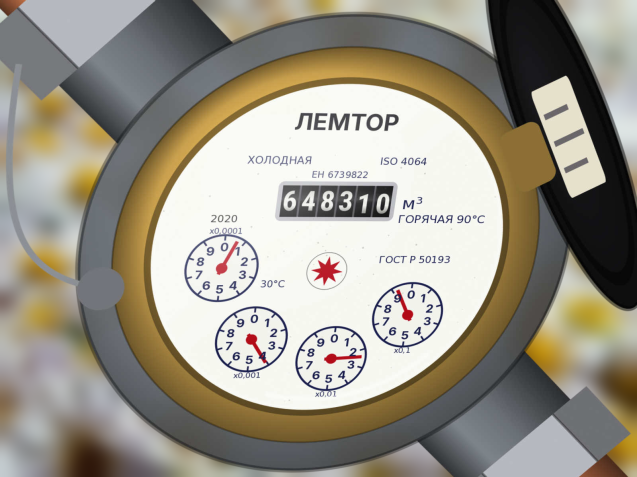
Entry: 648309.9240 m³
